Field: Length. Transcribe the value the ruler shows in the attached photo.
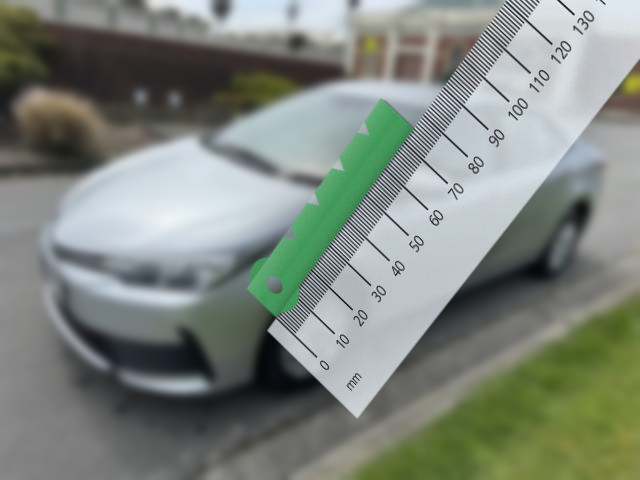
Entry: 75 mm
